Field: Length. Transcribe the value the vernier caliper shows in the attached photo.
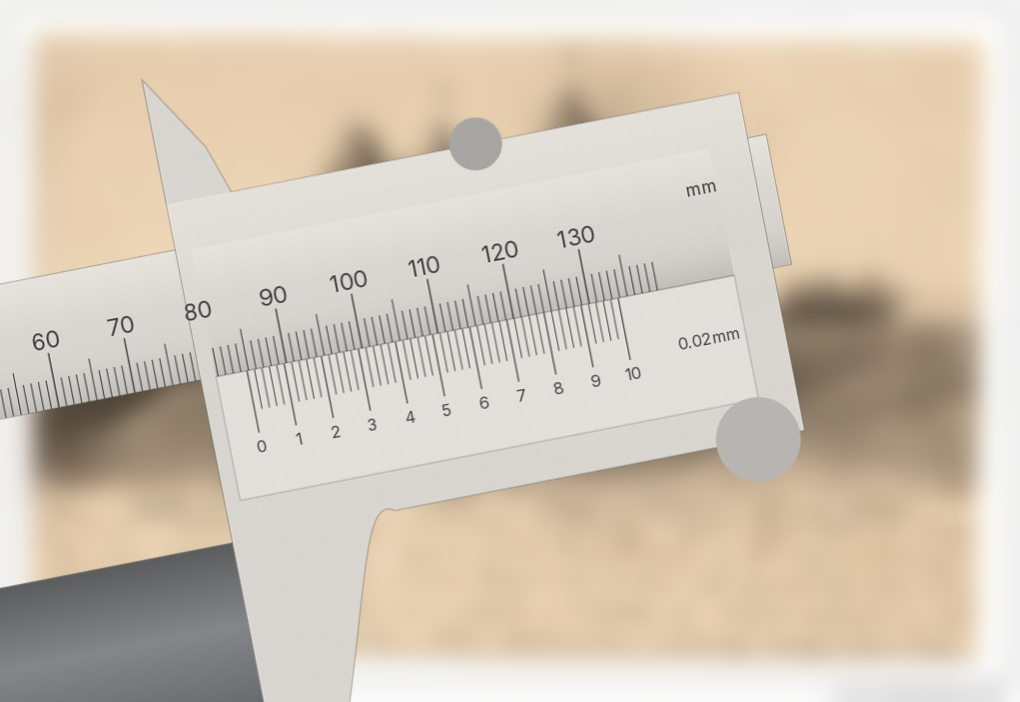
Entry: 84.8 mm
